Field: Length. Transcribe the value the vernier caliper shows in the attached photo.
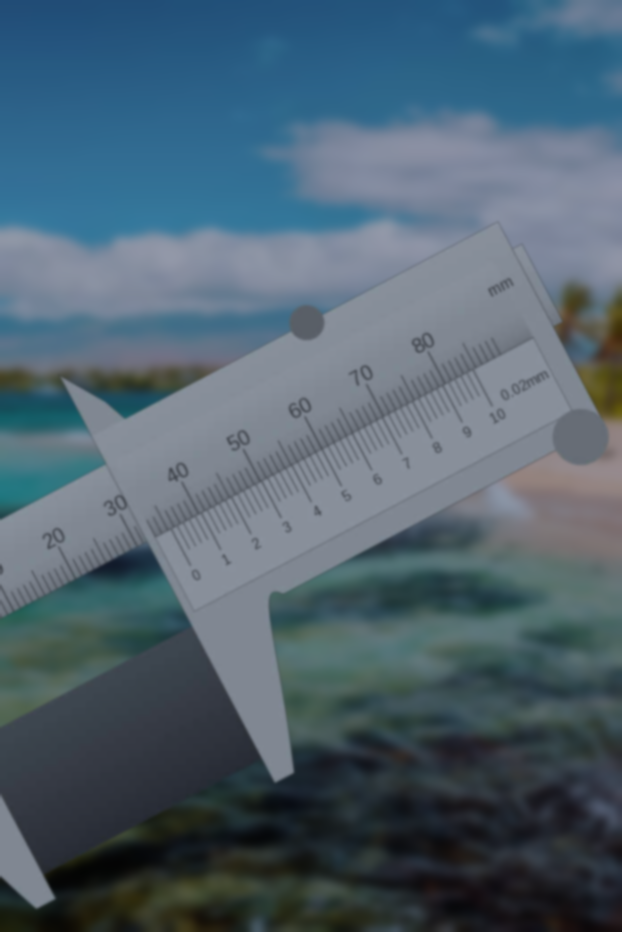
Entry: 35.5 mm
